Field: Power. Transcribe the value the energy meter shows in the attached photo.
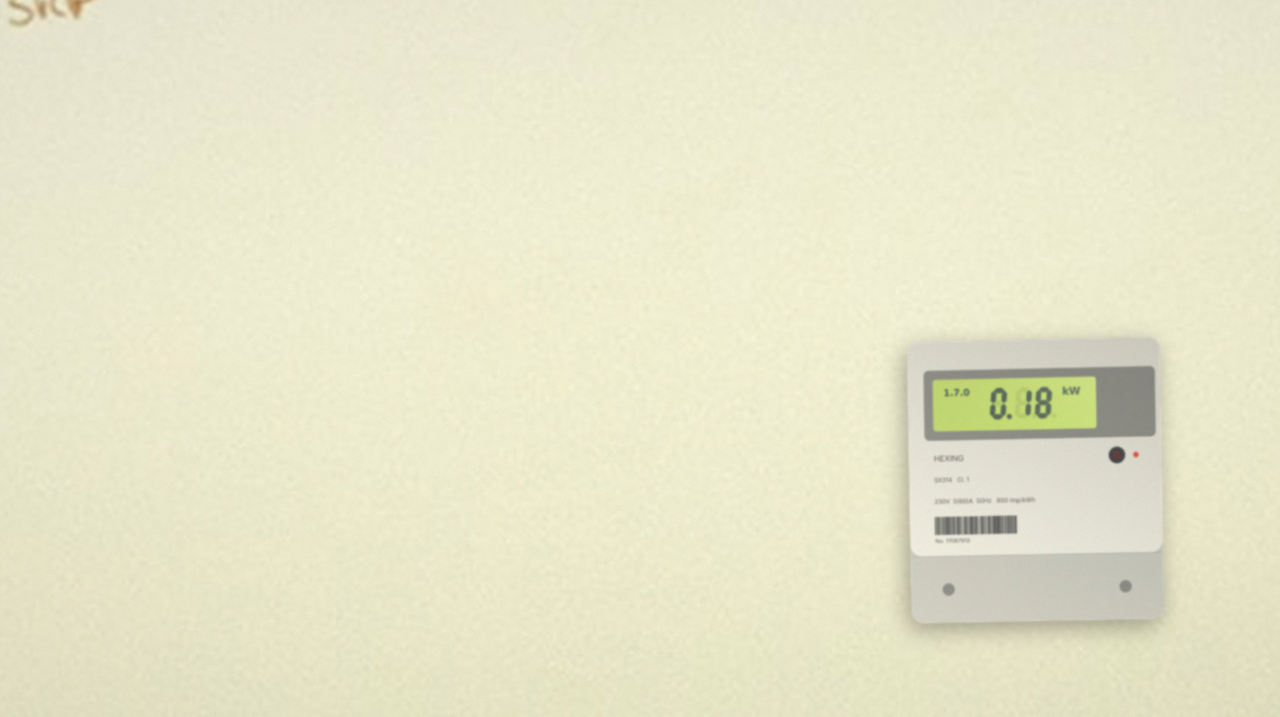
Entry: 0.18 kW
